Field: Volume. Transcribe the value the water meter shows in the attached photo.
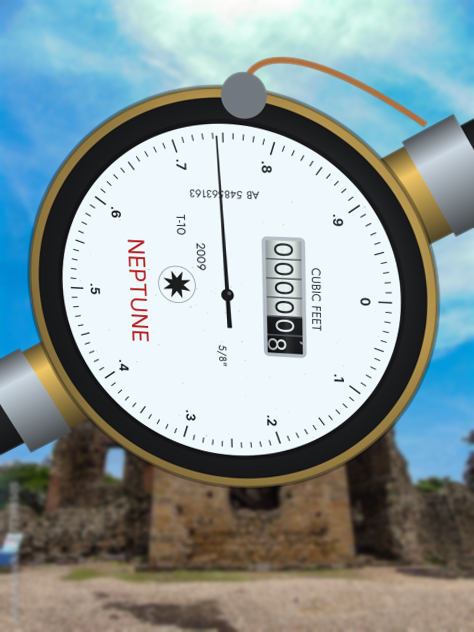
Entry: 7.74 ft³
